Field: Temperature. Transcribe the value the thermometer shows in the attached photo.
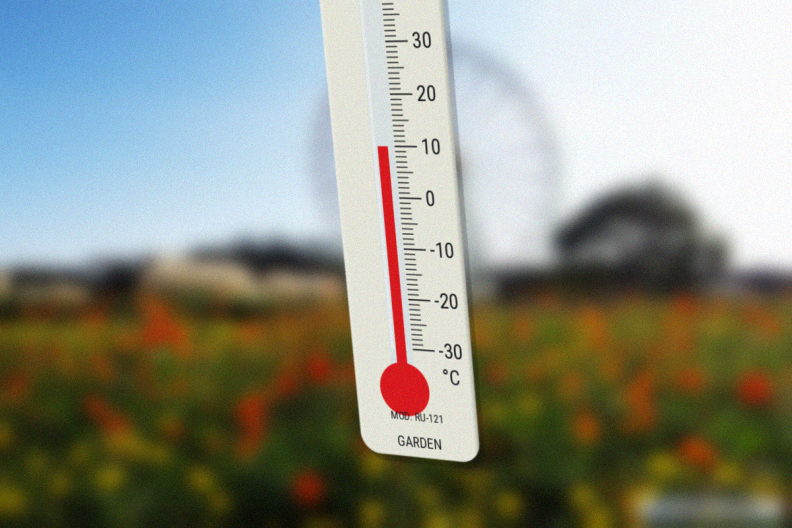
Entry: 10 °C
